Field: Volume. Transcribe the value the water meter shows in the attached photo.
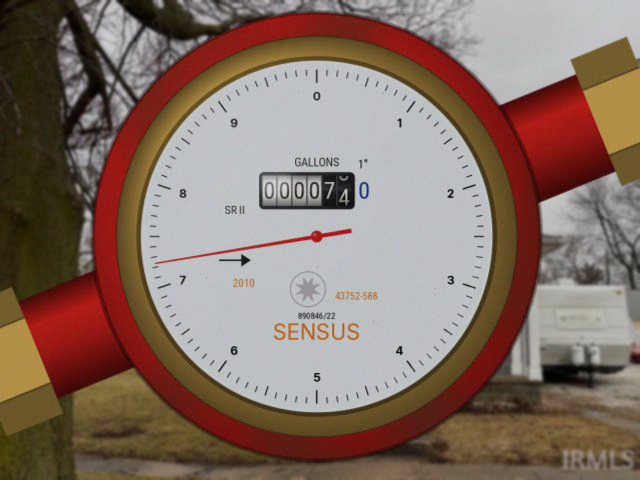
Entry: 737.2 gal
